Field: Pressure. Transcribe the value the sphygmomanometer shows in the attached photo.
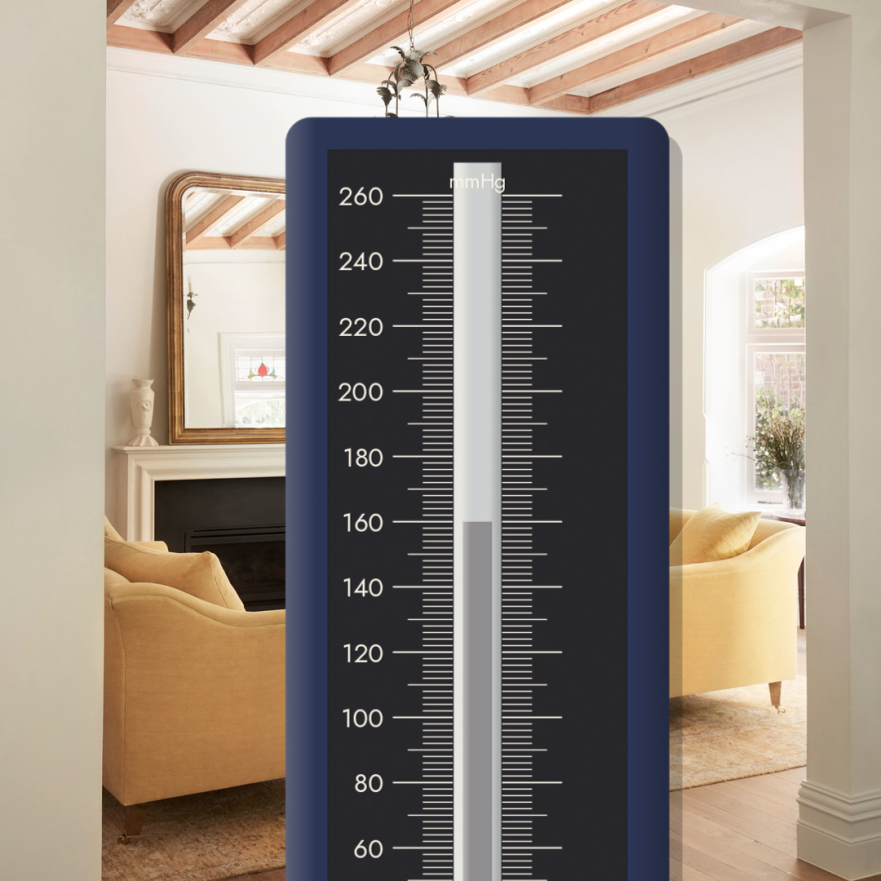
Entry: 160 mmHg
